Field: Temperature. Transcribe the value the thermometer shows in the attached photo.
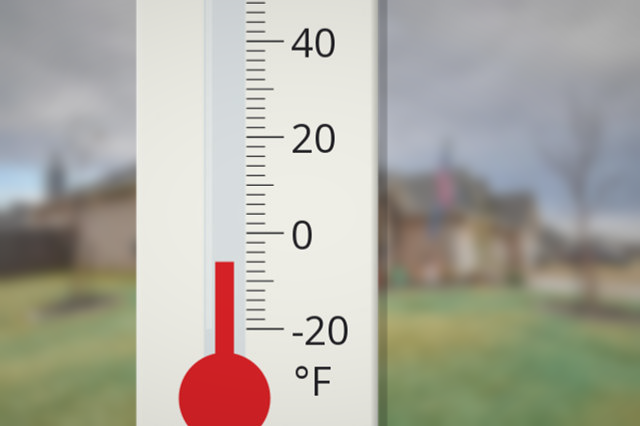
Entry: -6 °F
